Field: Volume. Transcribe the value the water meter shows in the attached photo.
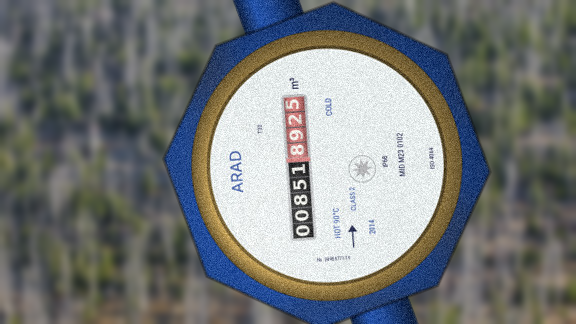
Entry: 851.8925 m³
